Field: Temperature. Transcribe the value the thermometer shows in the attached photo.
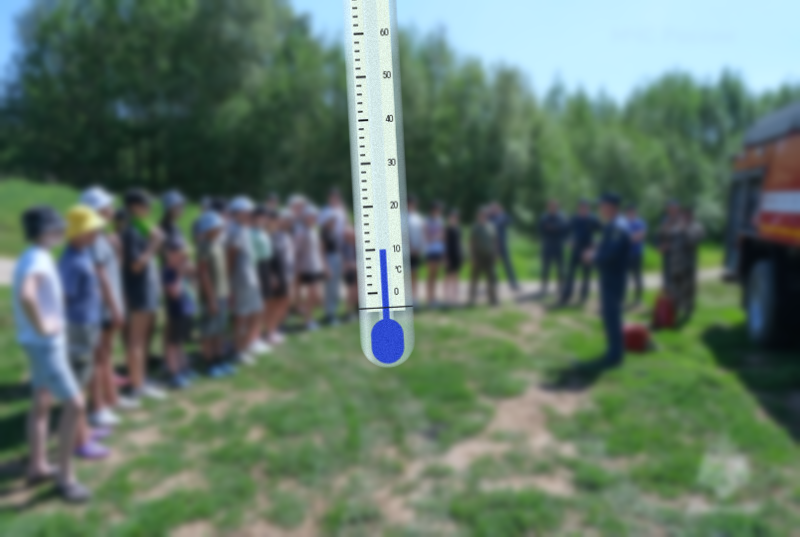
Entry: 10 °C
